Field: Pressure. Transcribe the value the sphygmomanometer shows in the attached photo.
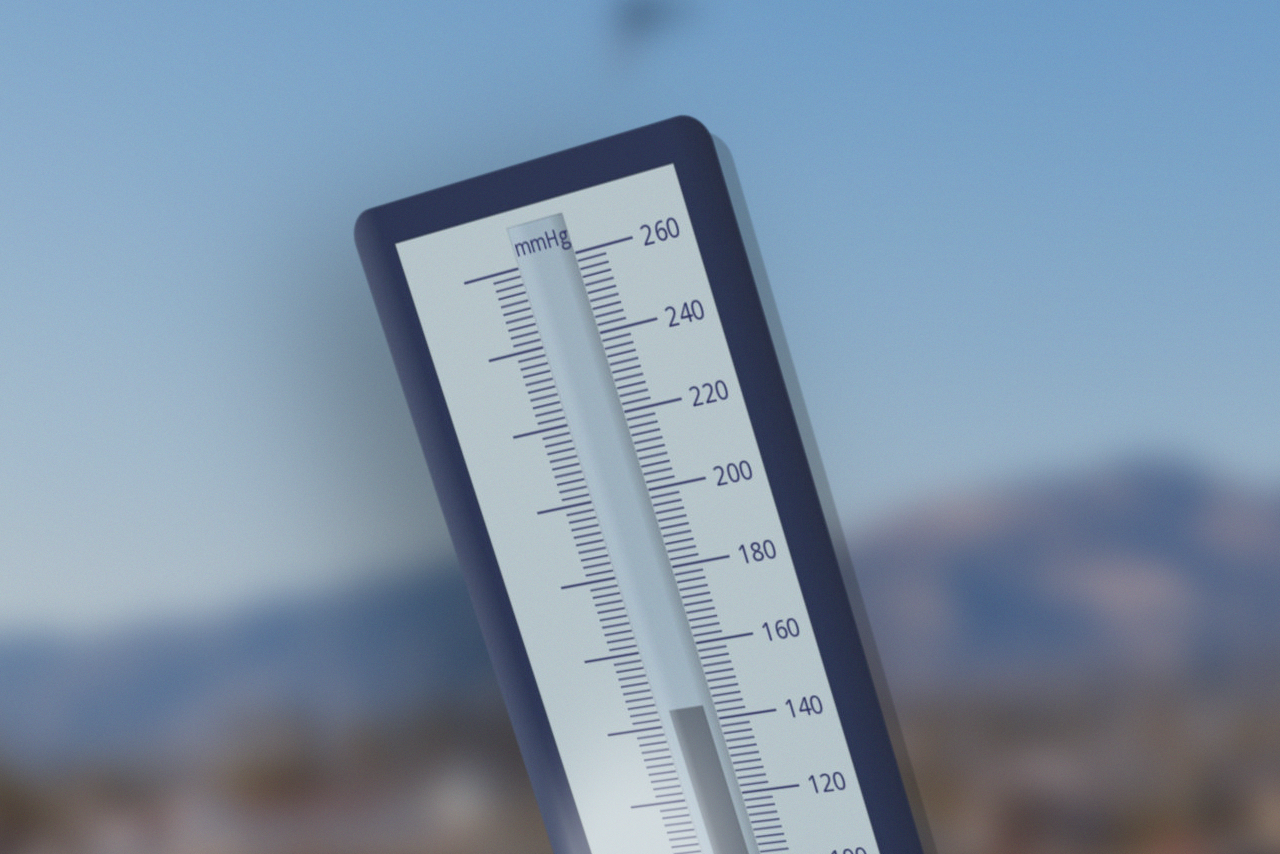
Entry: 144 mmHg
